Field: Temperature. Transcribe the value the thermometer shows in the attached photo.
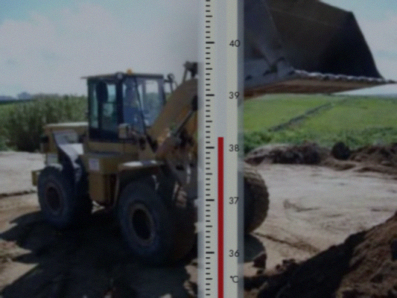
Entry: 38.2 °C
